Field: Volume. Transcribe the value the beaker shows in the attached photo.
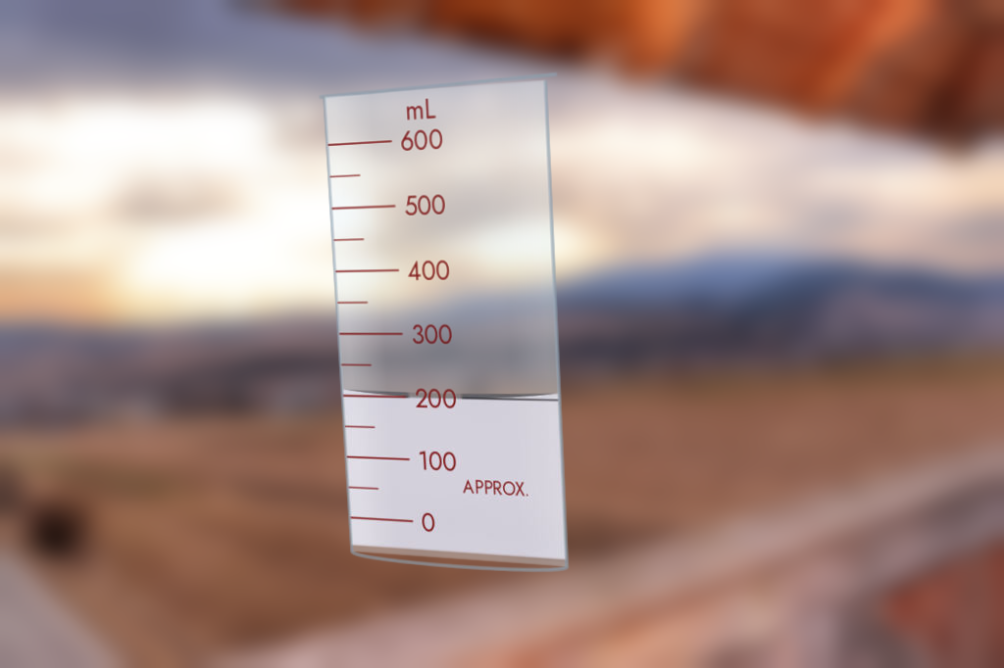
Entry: 200 mL
